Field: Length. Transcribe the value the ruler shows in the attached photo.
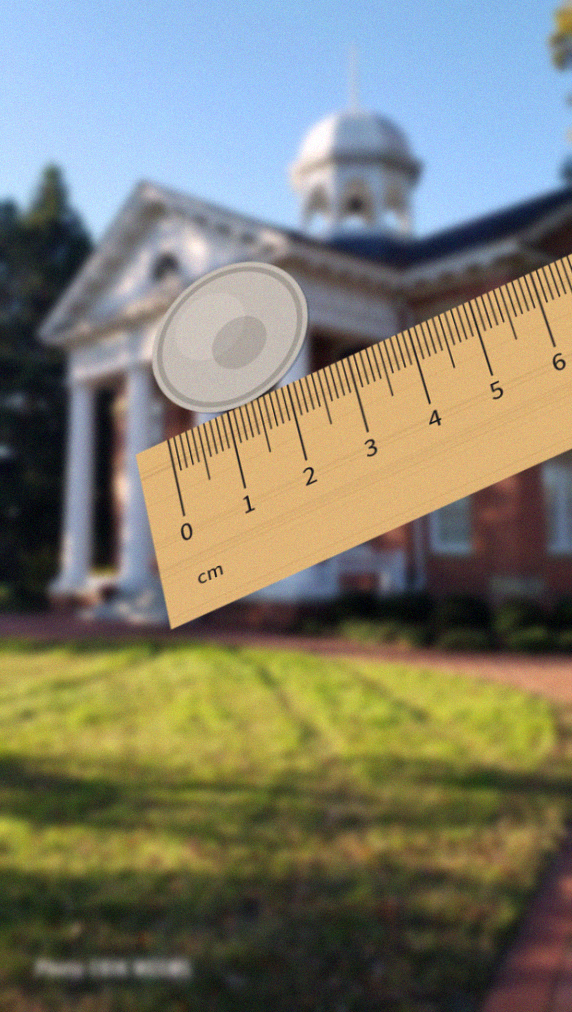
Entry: 2.6 cm
